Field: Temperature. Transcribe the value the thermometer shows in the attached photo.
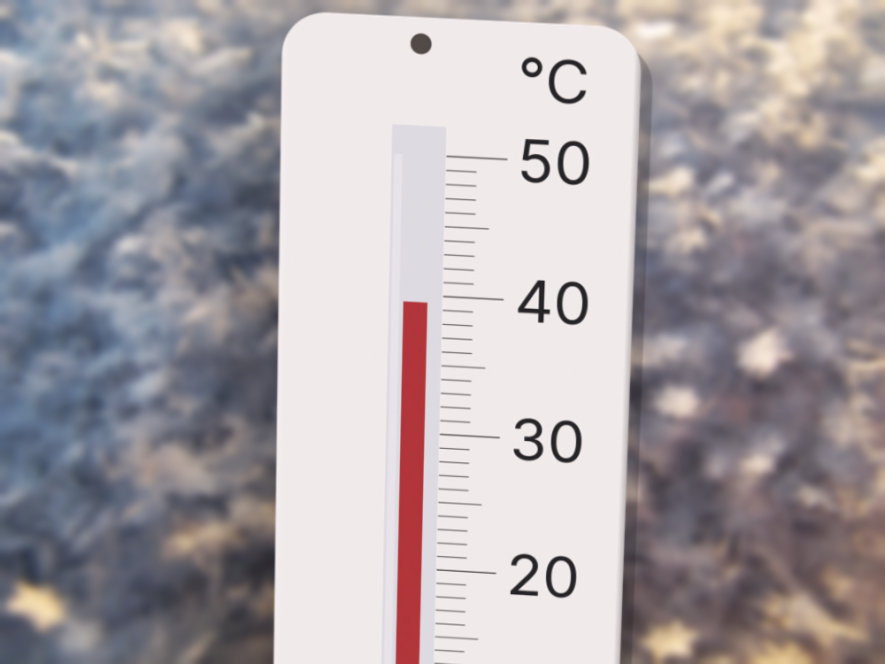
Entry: 39.5 °C
